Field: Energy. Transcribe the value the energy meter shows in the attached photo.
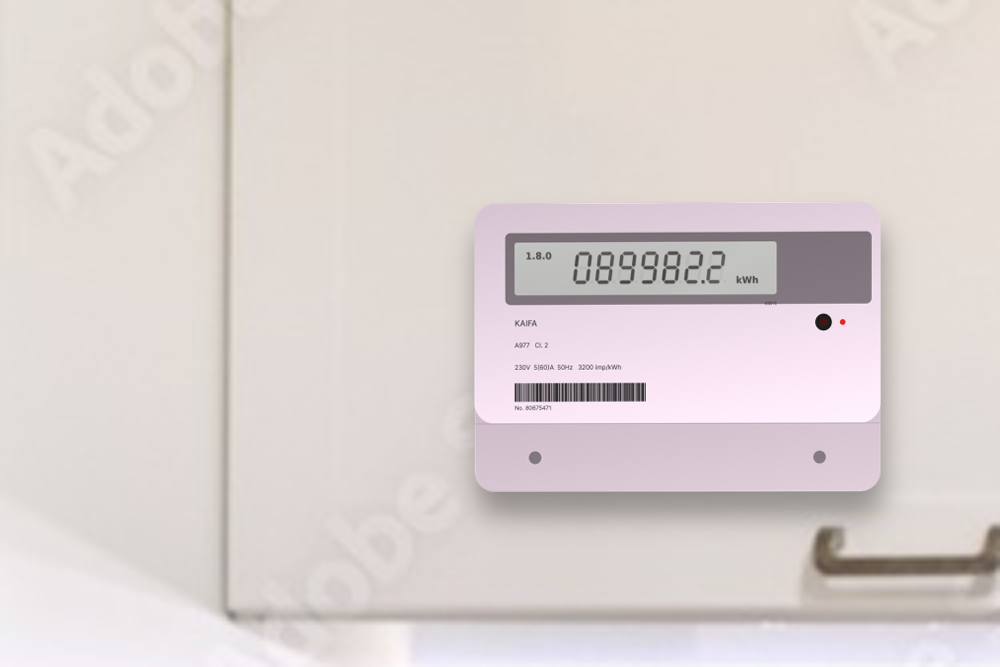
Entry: 89982.2 kWh
